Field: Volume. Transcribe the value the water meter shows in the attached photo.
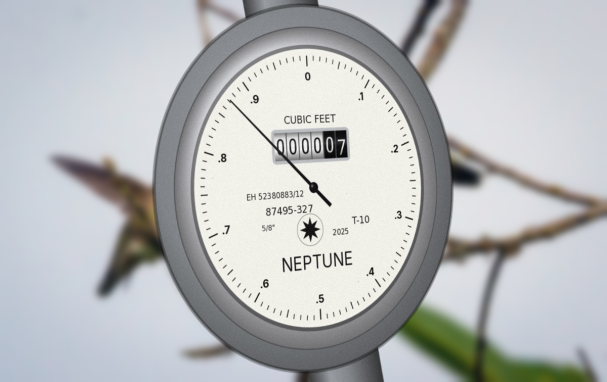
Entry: 6.87 ft³
